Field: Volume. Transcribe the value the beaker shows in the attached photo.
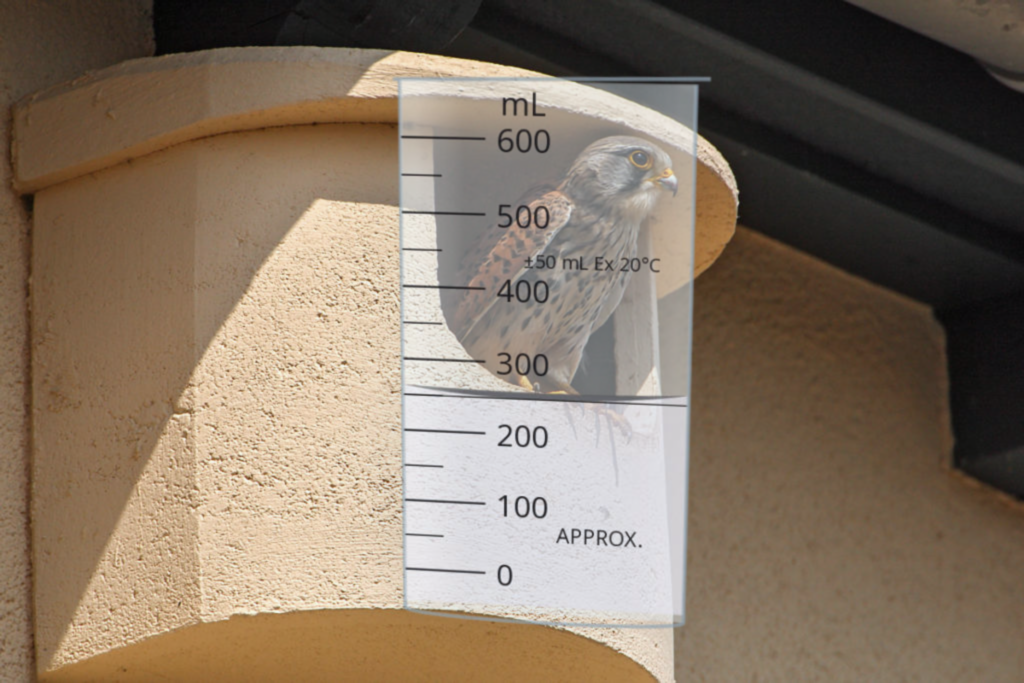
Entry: 250 mL
